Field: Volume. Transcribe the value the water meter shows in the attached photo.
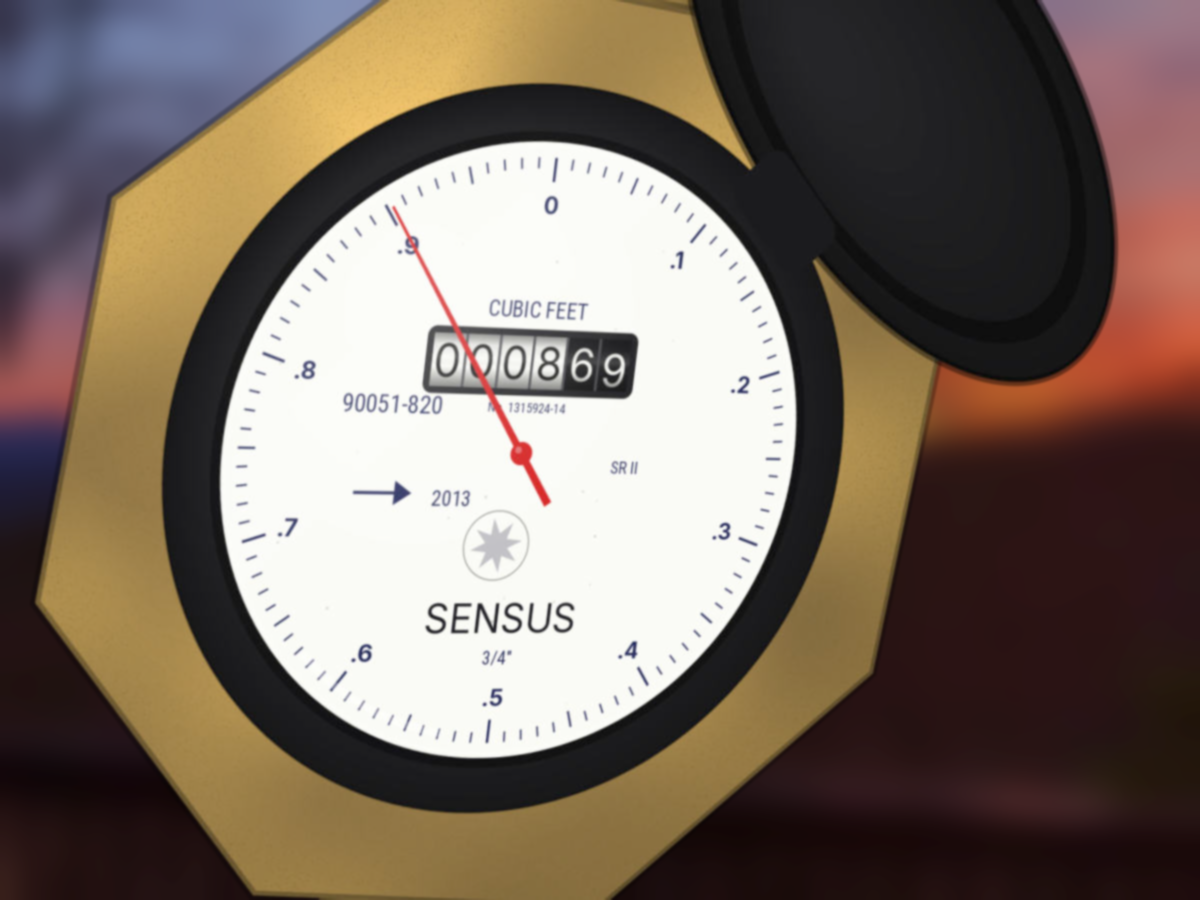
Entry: 868.90 ft³
